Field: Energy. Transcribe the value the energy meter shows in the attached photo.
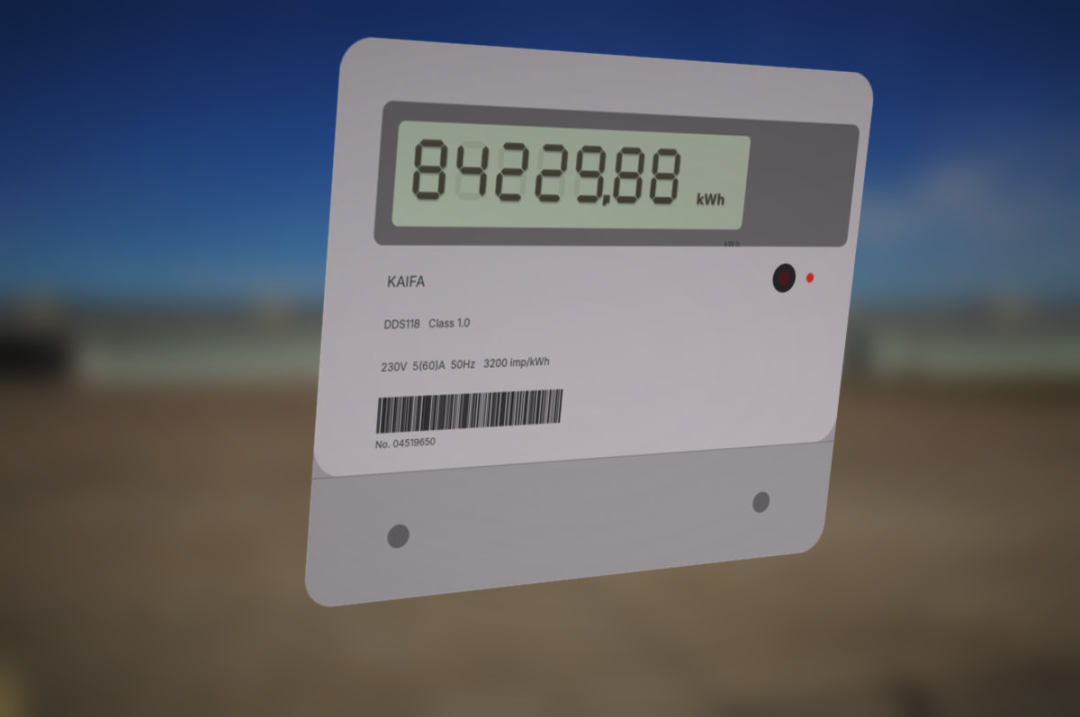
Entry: 84229.88 kWh
